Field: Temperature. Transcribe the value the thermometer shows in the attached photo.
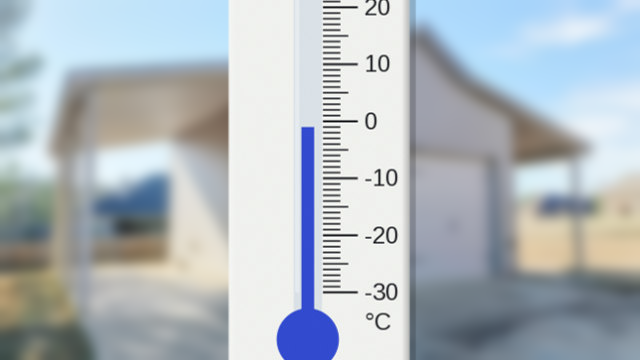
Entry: -1 °C
